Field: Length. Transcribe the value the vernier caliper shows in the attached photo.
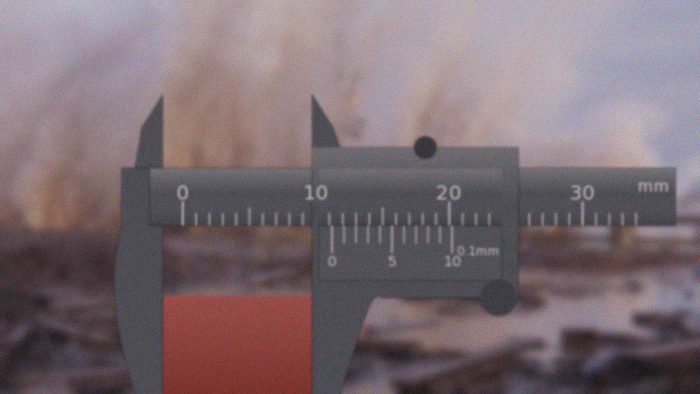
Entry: 11.2 mm
